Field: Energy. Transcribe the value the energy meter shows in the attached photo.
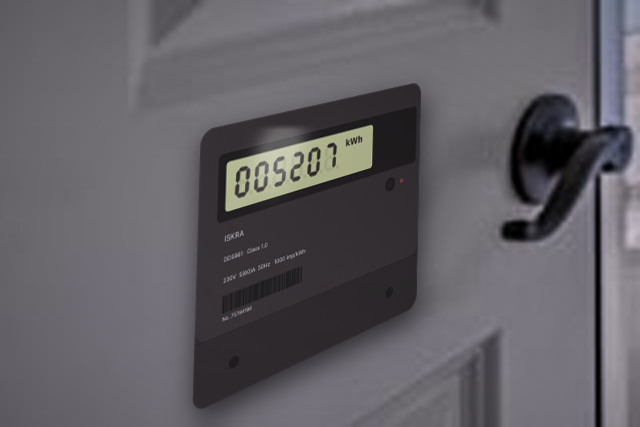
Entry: 5207 kWh
